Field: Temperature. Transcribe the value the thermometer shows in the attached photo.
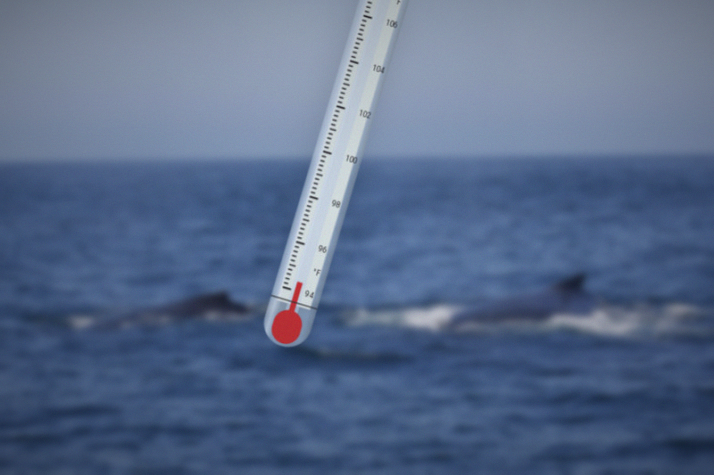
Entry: 94.4 °F
